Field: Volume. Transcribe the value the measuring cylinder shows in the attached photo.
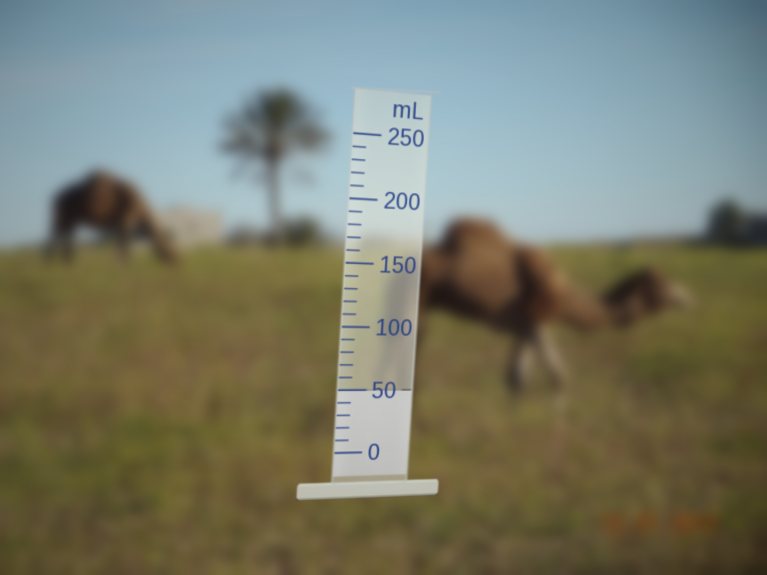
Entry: 50 mL
